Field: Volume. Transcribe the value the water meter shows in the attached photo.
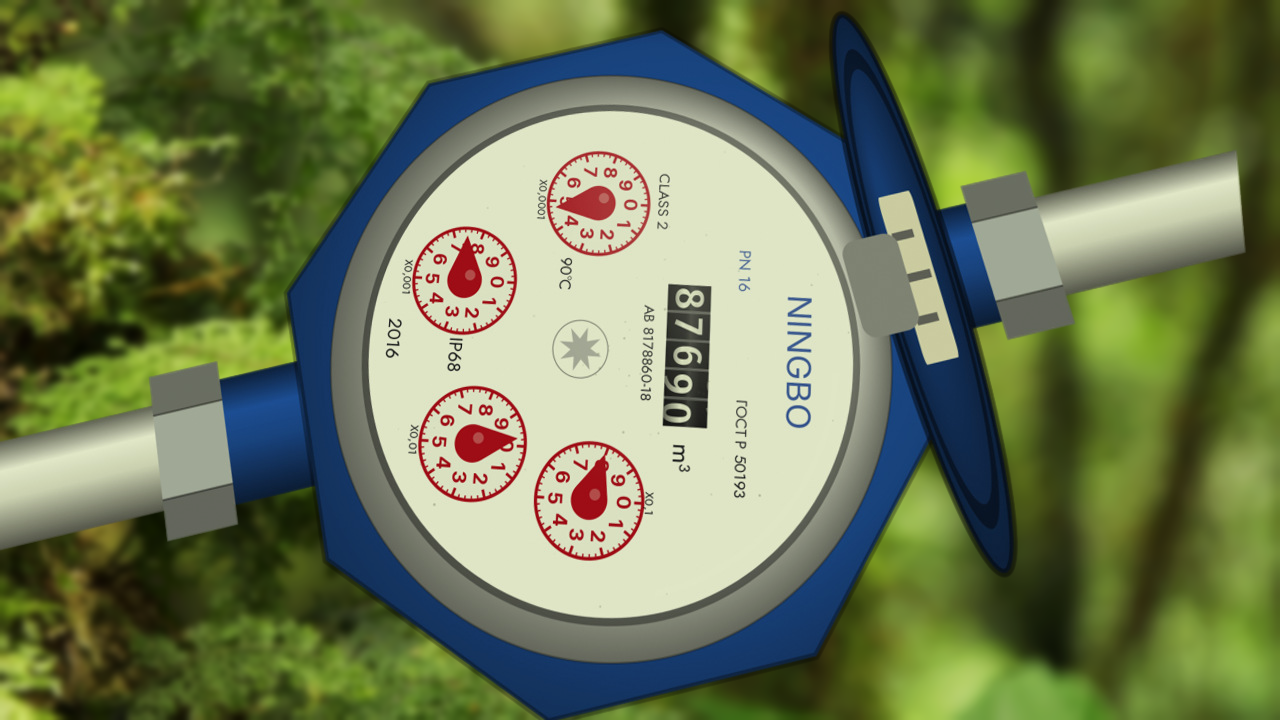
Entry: 87689.7974 m³
